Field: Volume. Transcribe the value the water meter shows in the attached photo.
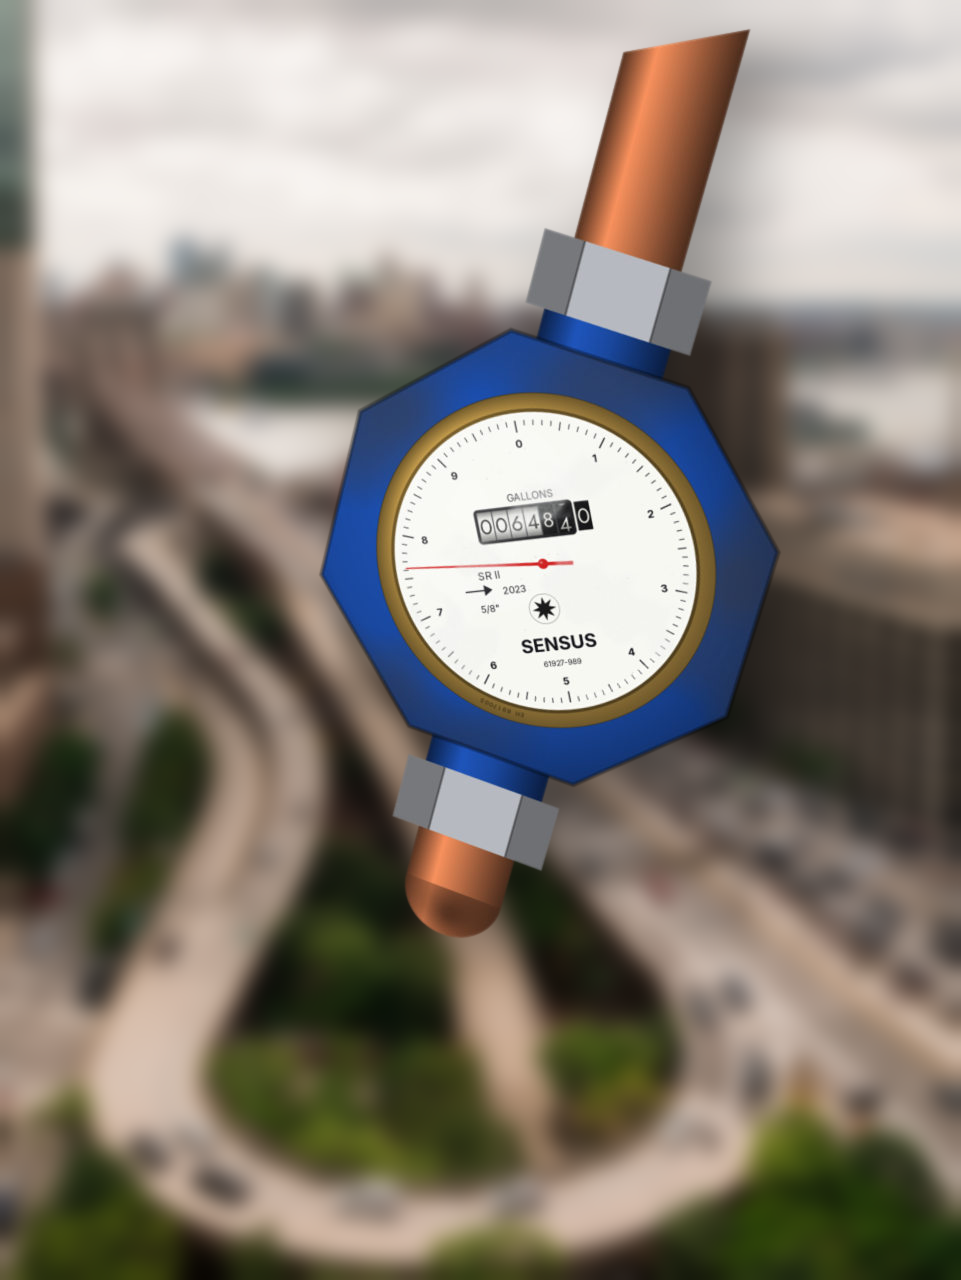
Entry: 64837.6 gal
